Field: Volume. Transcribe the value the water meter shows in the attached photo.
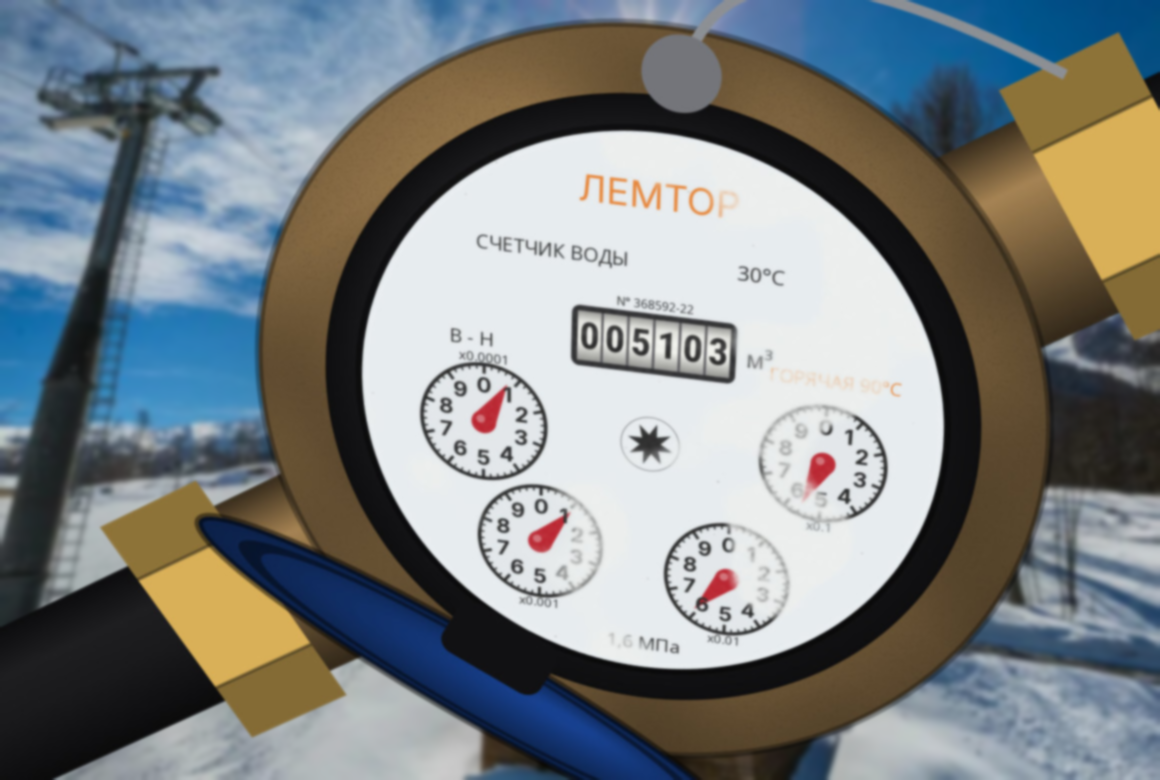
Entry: 5103.5610 m³
